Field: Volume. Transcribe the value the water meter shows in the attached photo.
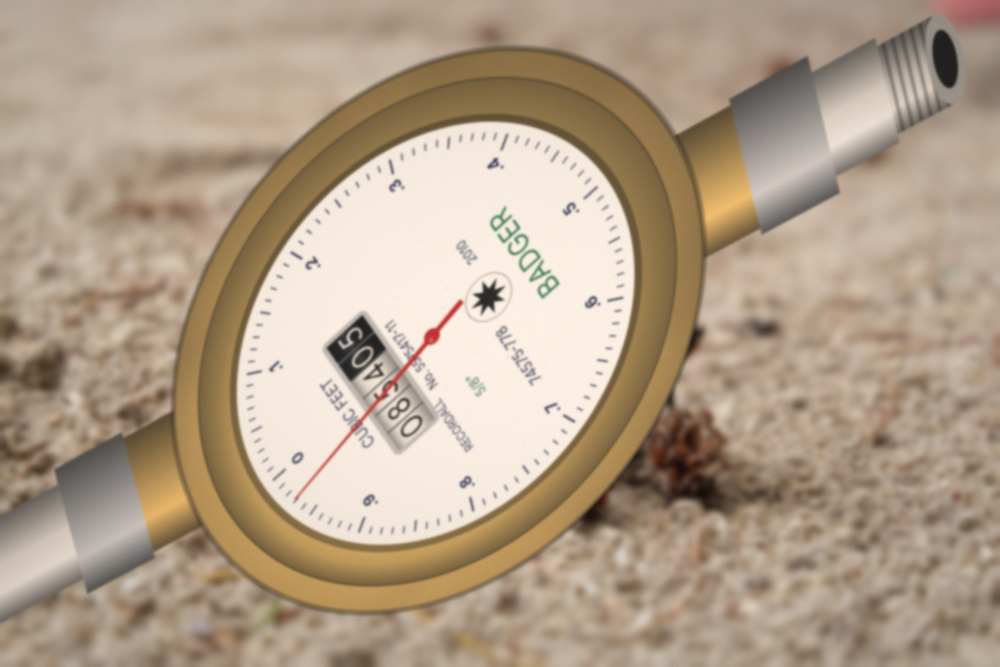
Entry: 85404.97 ft³
